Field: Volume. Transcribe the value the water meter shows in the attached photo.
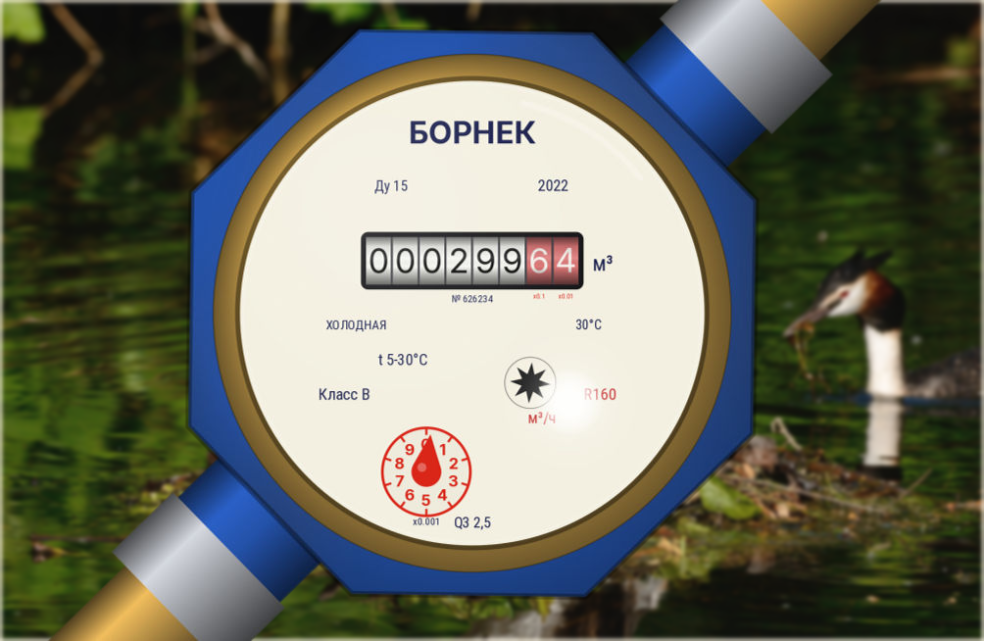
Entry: 299.640 m³
